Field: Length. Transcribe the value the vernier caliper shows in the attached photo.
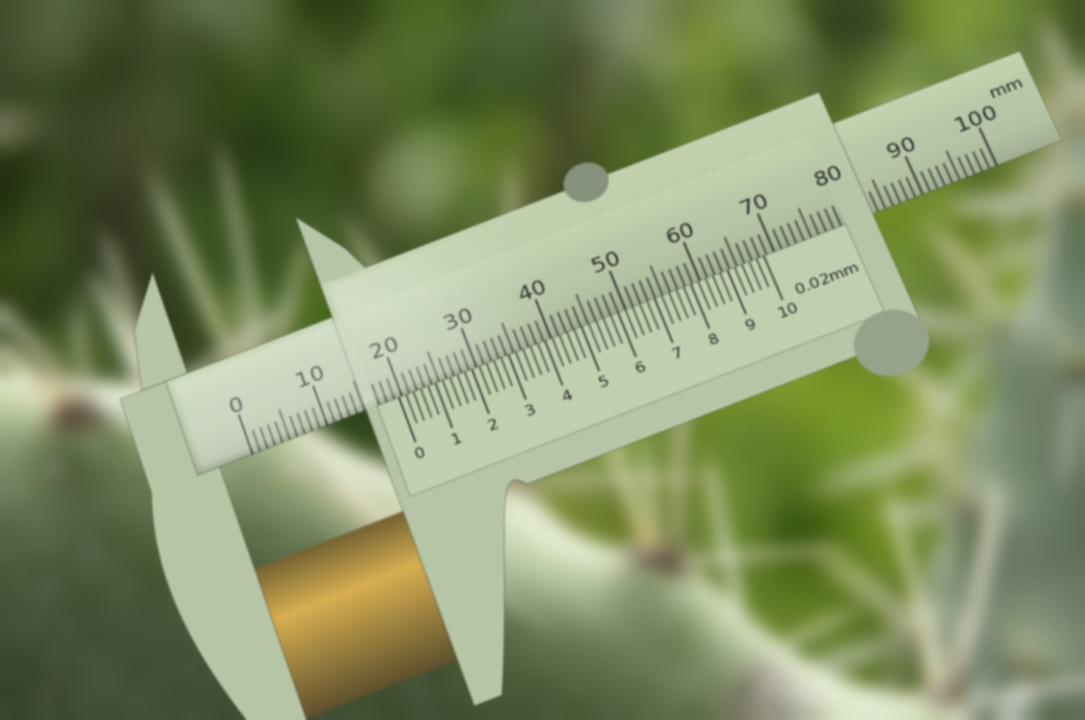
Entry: 19.6 mm
